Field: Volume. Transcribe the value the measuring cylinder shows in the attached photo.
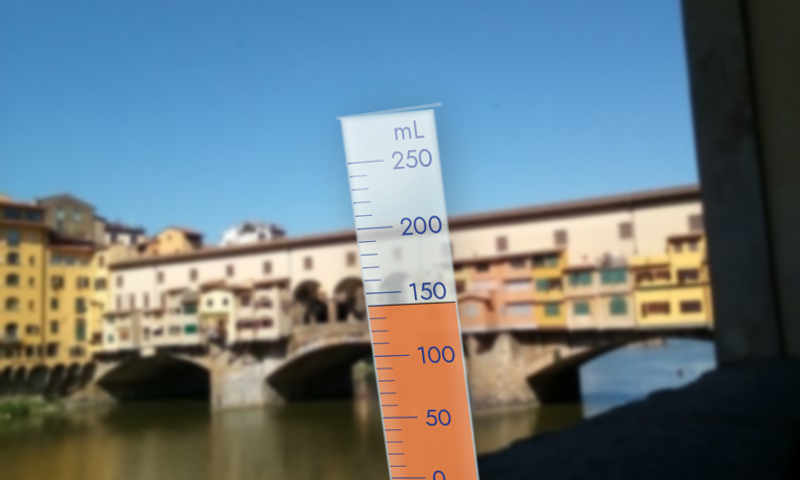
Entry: 140 mL
